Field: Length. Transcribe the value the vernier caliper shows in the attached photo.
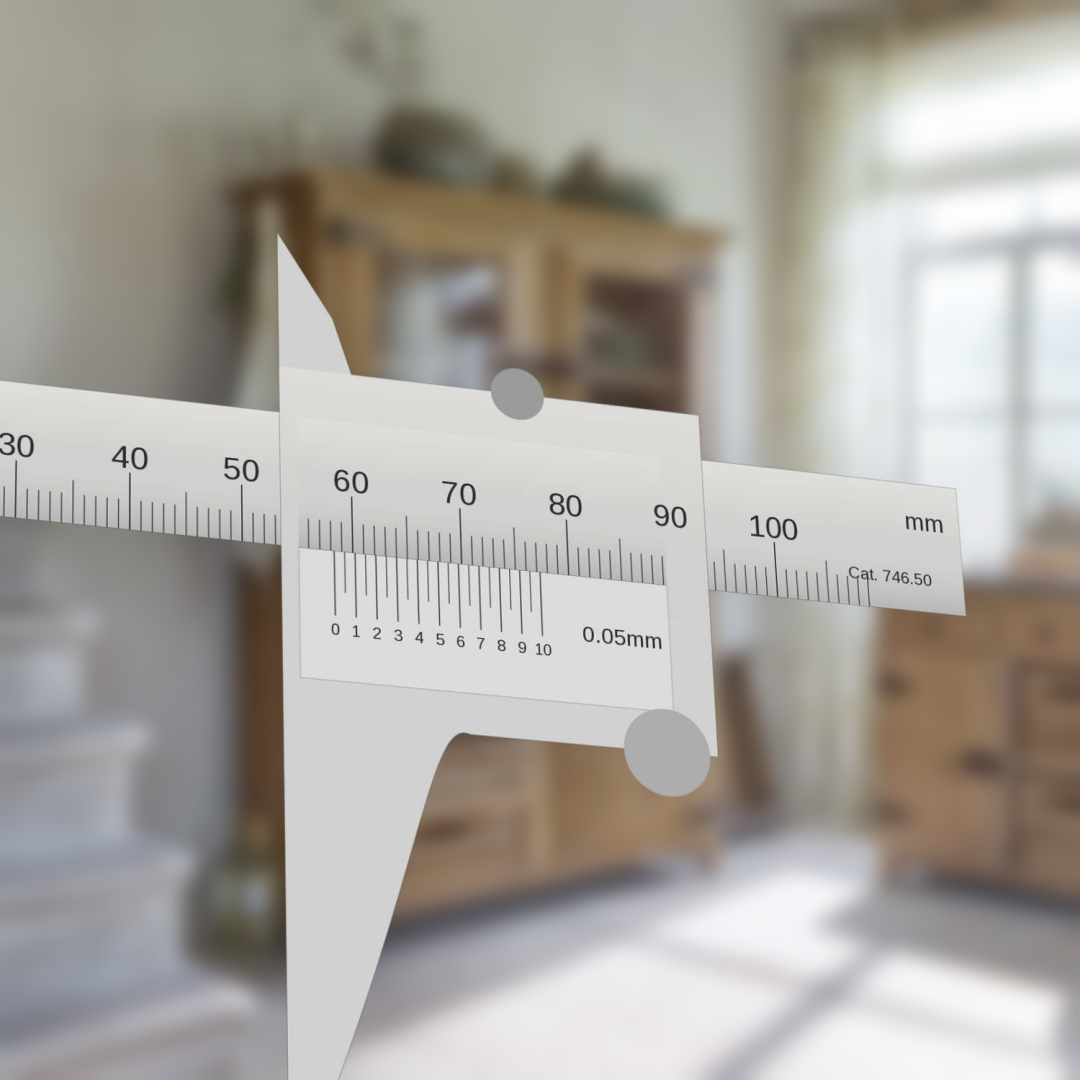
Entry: 58.3 mm
